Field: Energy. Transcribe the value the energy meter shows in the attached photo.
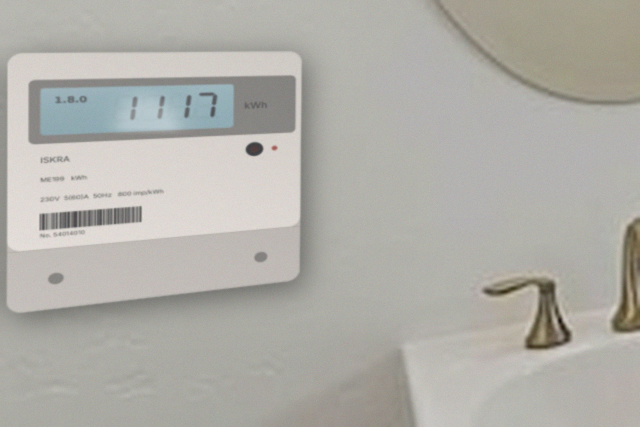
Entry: 1117 kWh
